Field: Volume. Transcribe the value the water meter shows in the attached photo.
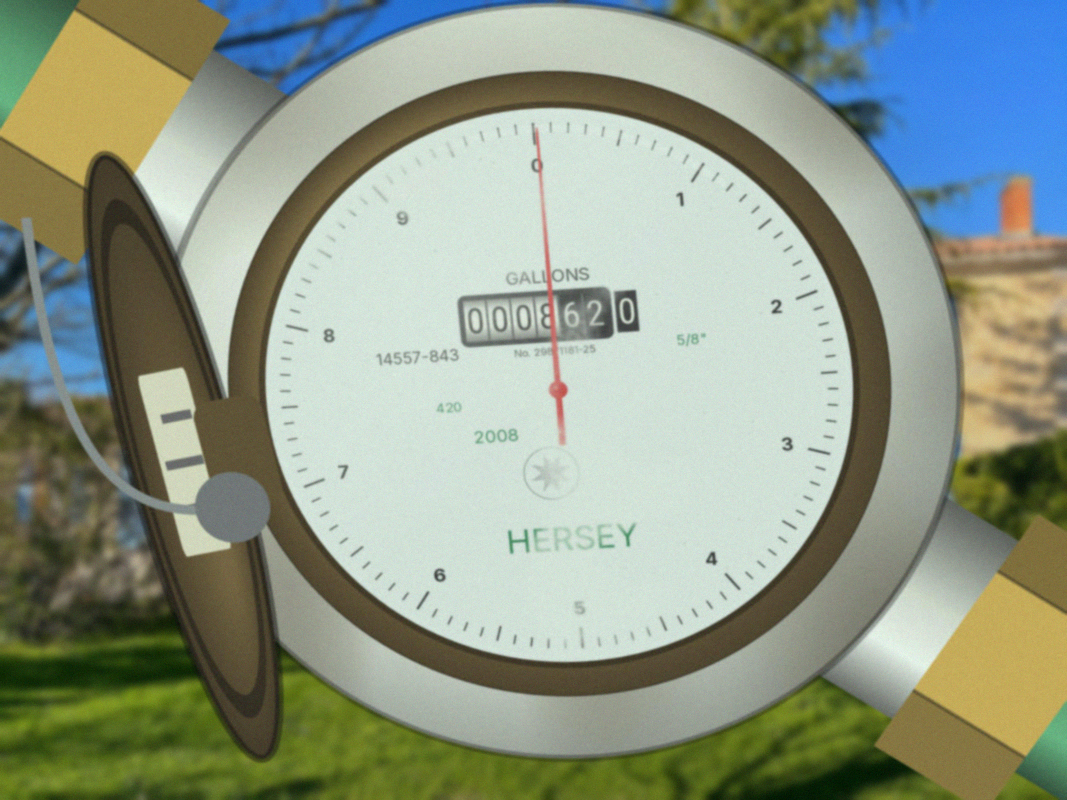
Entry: 8620.0 gal
